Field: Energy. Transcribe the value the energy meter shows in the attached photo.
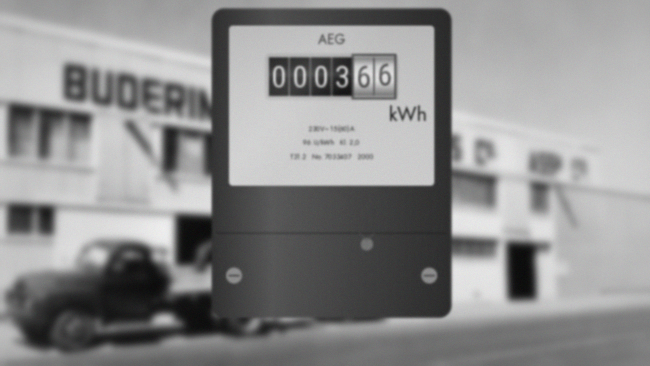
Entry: 3.66 kWh
